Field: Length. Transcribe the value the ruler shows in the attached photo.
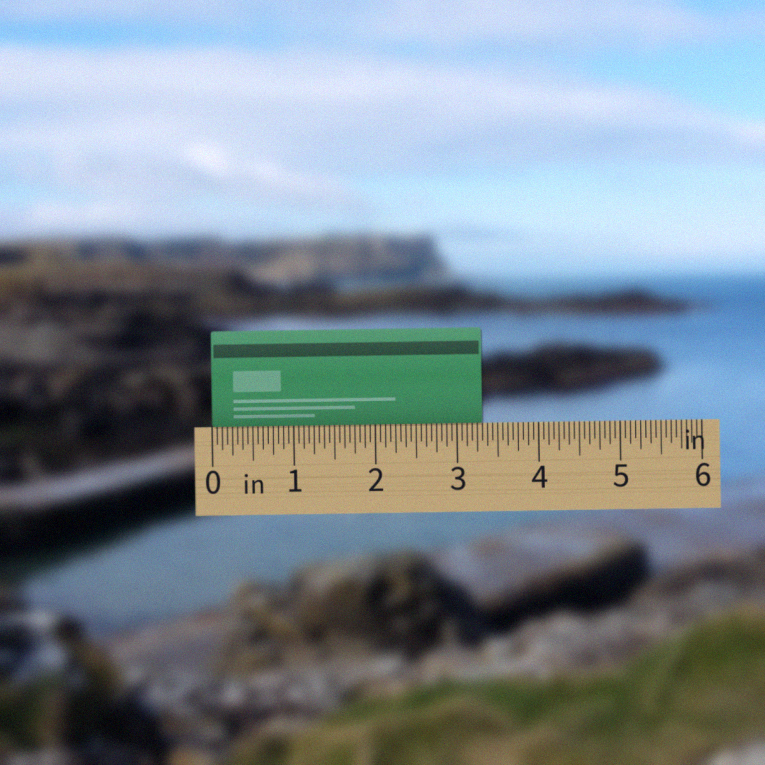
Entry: 3.3125 in
